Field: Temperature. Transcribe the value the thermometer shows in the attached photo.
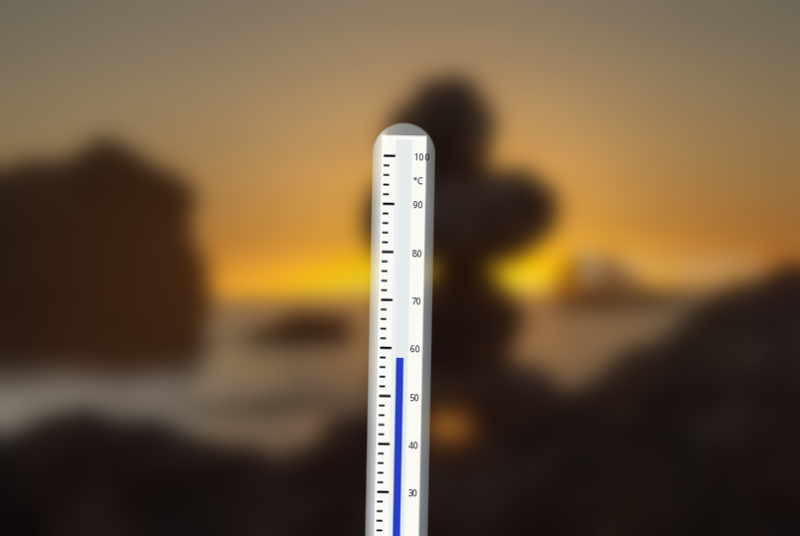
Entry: 58 °C
